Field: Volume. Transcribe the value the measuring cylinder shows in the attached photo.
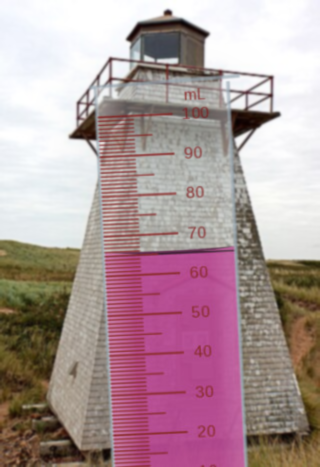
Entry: 65 mL
